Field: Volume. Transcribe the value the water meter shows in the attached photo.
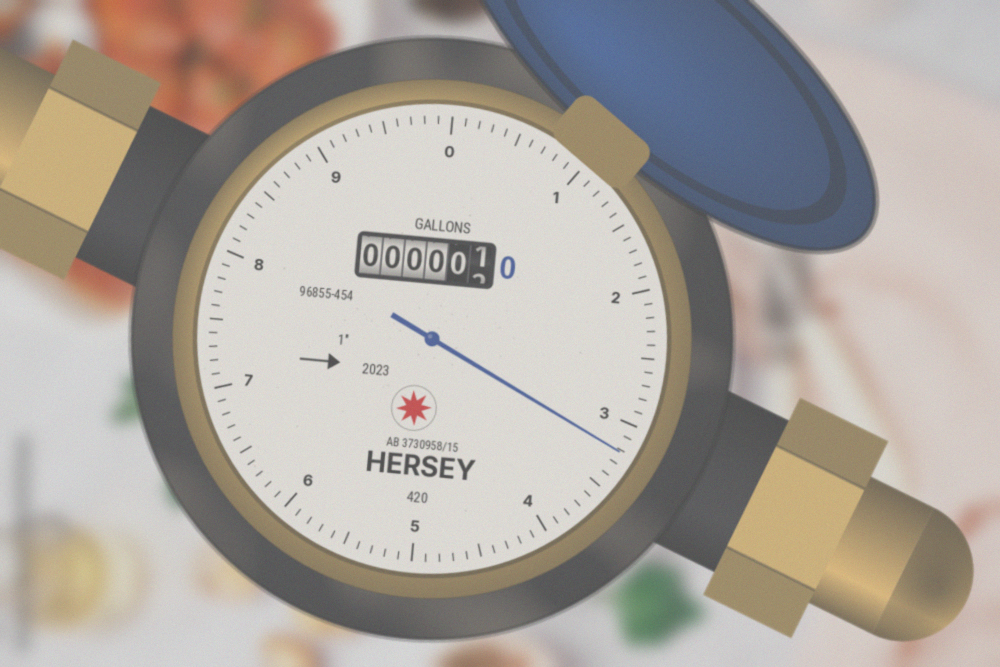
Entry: 13.2 gal
